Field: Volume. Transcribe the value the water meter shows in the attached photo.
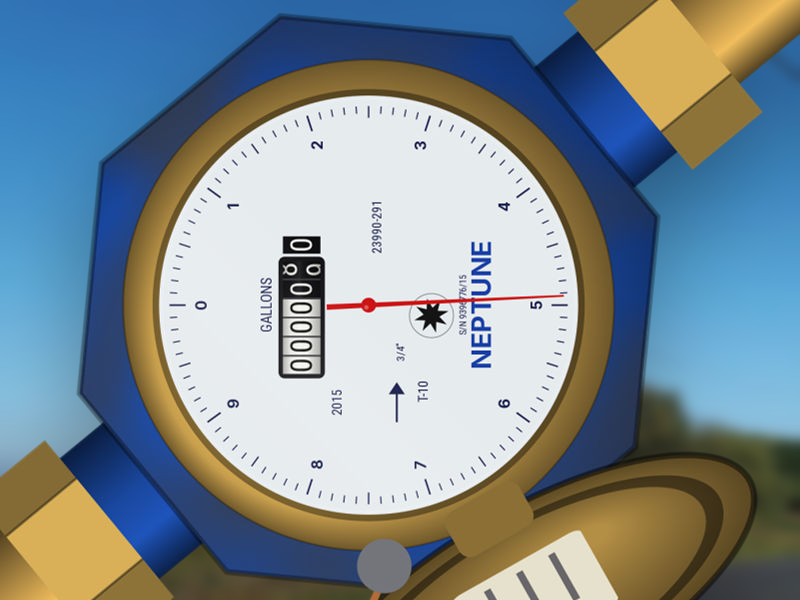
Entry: 84.9 gal
